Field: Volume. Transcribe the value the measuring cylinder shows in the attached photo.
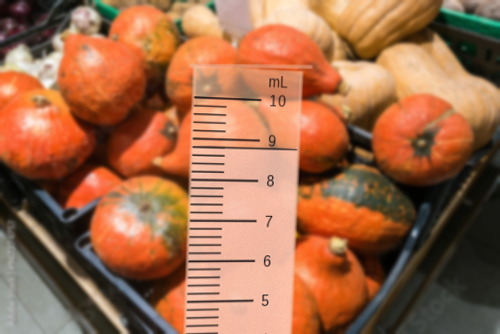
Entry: 8.8 mL
